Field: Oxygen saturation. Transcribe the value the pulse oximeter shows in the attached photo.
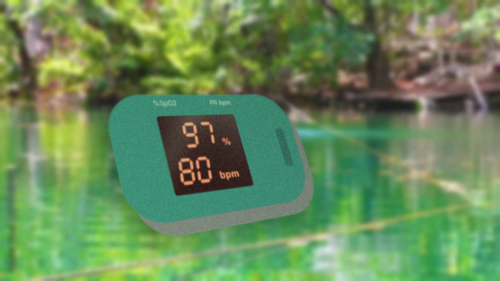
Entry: 97 %
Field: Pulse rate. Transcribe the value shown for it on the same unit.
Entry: 80 bpm
